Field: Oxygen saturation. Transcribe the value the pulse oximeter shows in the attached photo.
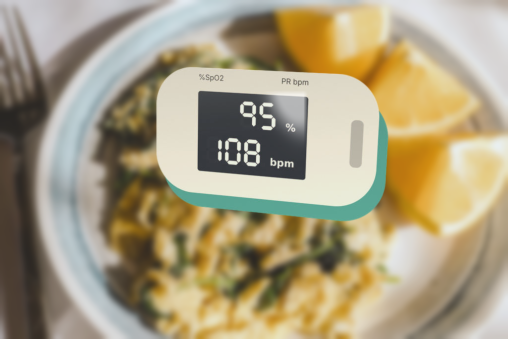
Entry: 95 %
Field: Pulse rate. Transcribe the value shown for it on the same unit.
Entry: 108 bpm
